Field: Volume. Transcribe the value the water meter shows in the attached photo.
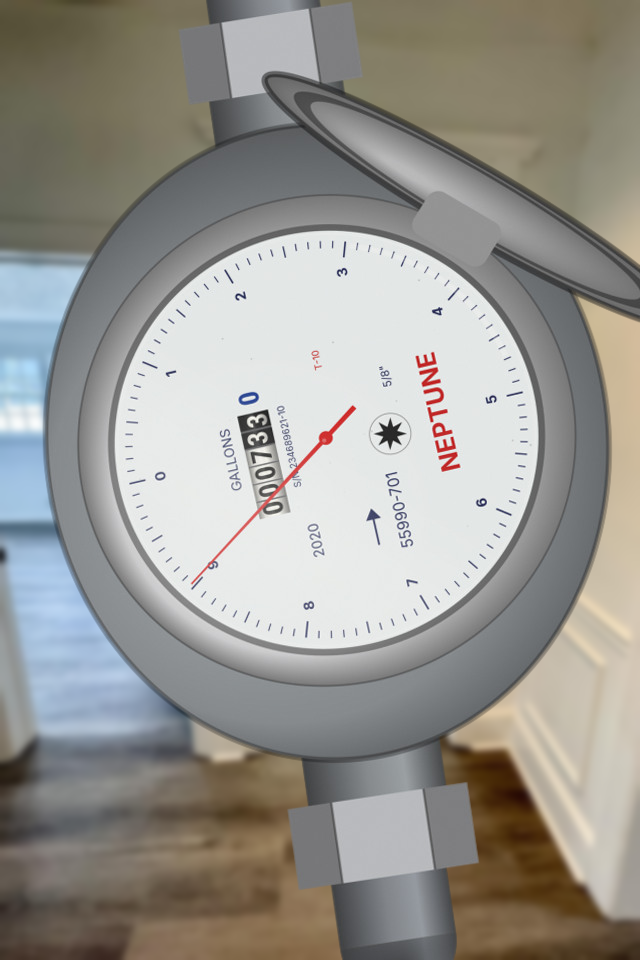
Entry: 7329.0 gal
